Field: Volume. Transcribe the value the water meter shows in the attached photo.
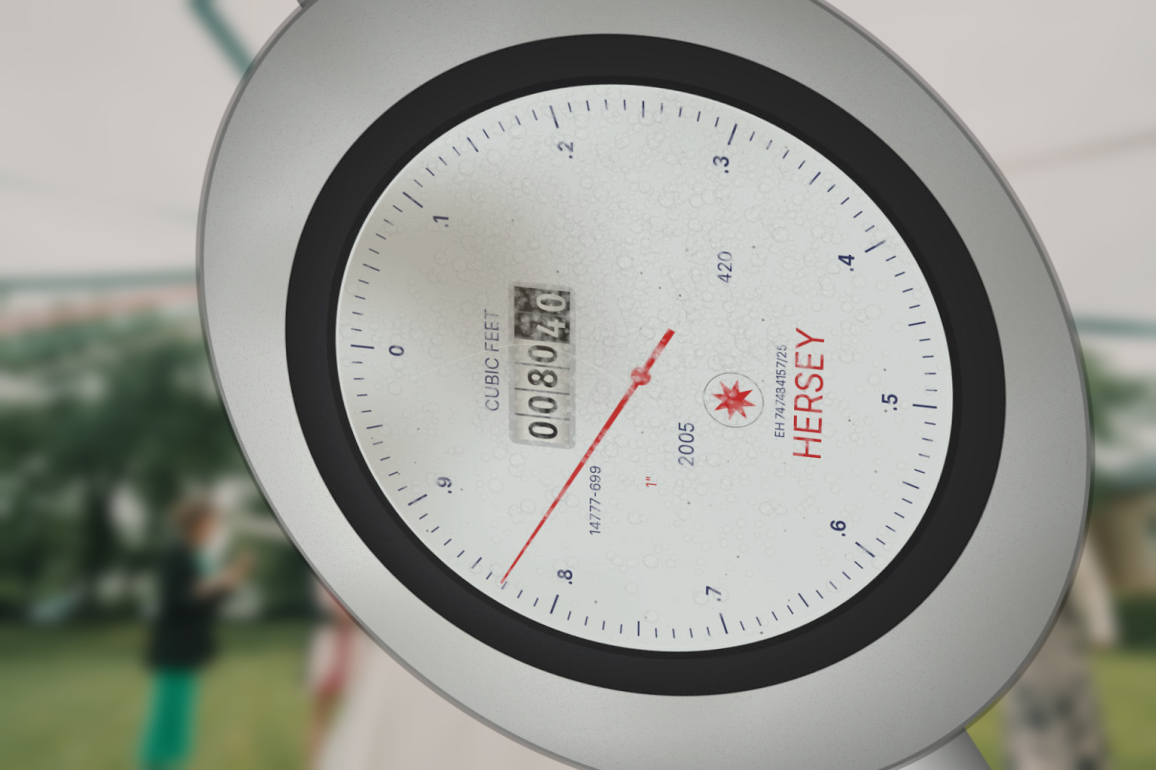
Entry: 8039.83 ft³
